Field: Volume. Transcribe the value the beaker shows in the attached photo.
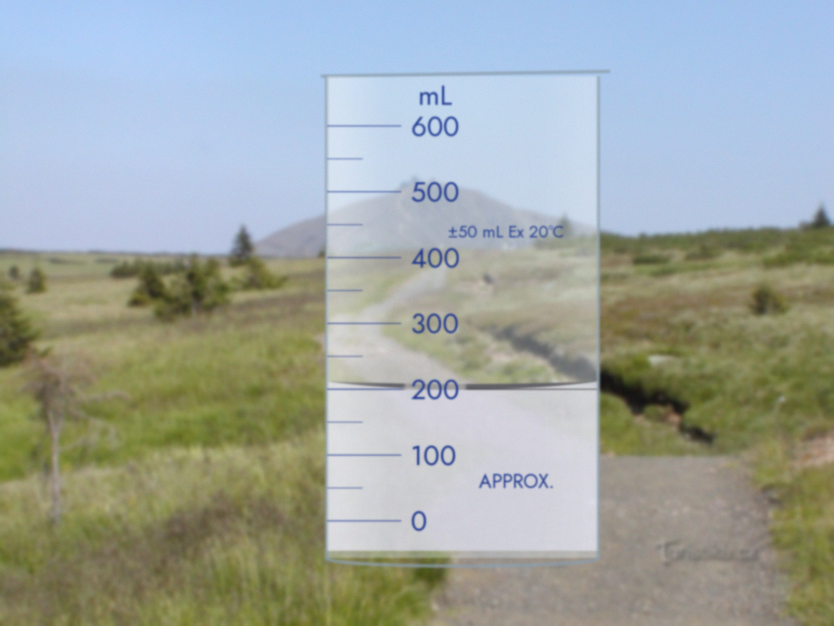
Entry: 200 mL
